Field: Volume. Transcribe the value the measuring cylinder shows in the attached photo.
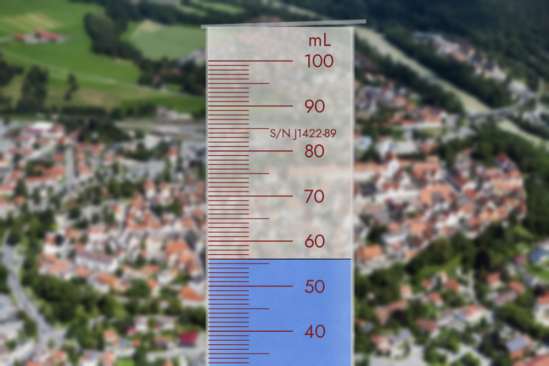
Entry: 56 mL
